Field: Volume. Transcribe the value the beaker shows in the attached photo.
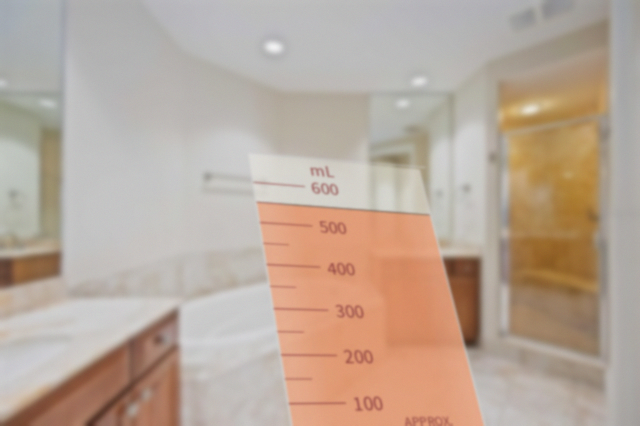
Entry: 550 mL
